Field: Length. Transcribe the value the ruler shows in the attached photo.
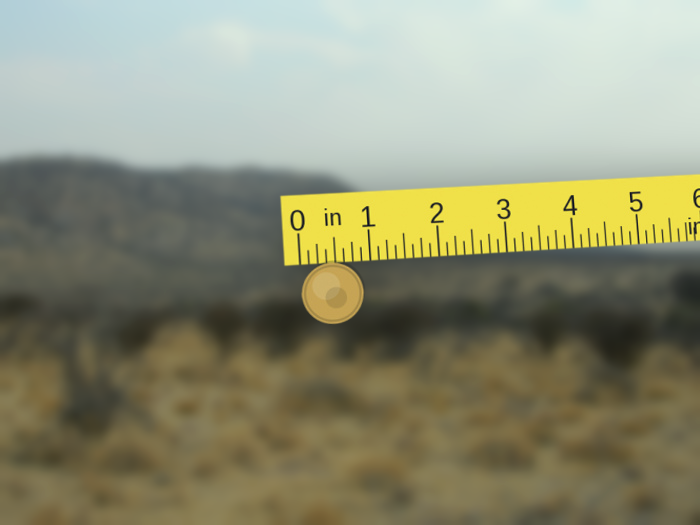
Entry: 0.875 in
